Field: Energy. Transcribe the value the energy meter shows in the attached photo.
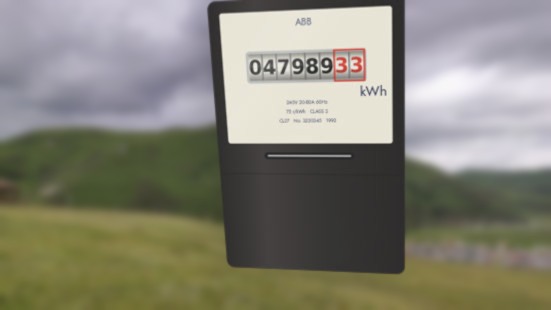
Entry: 47989.33 kWh
